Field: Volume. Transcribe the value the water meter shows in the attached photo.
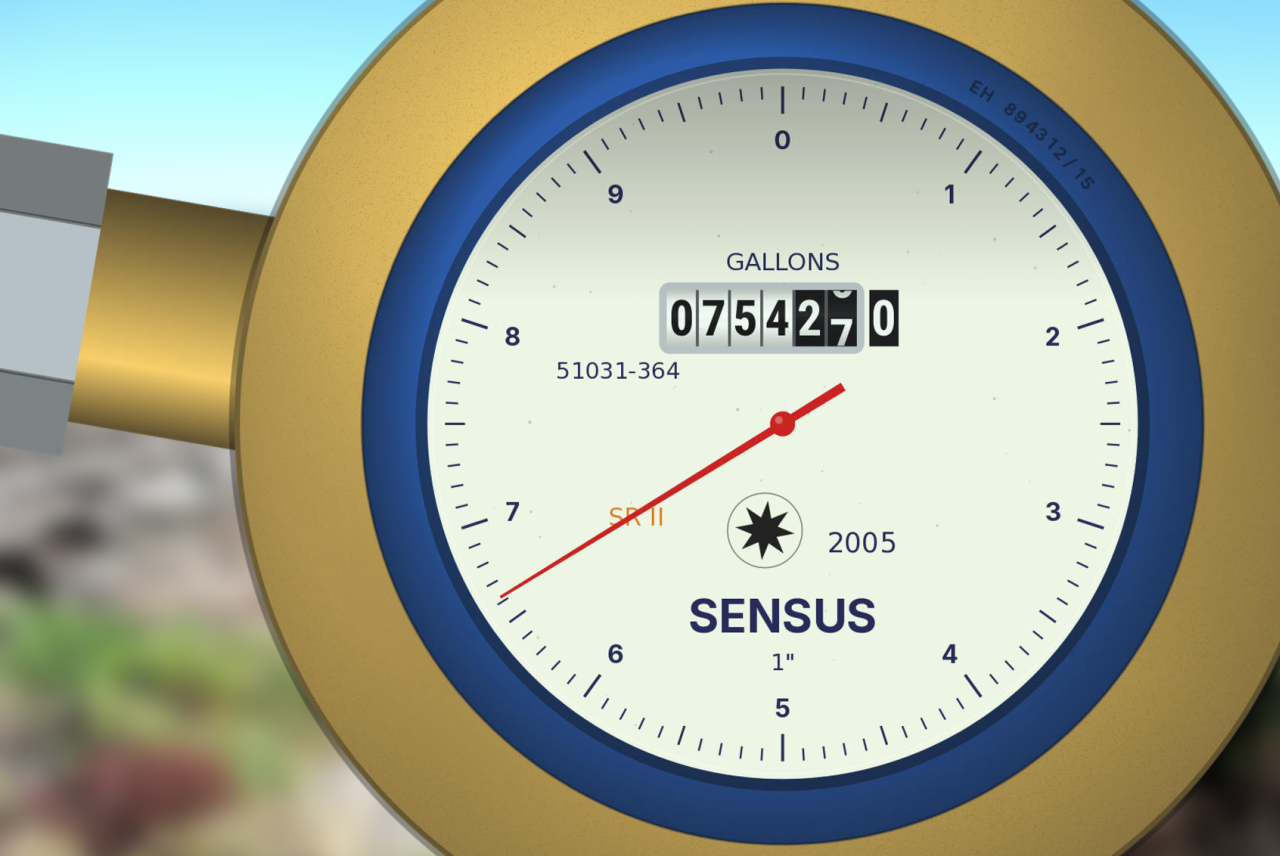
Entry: 754266.6 gal
